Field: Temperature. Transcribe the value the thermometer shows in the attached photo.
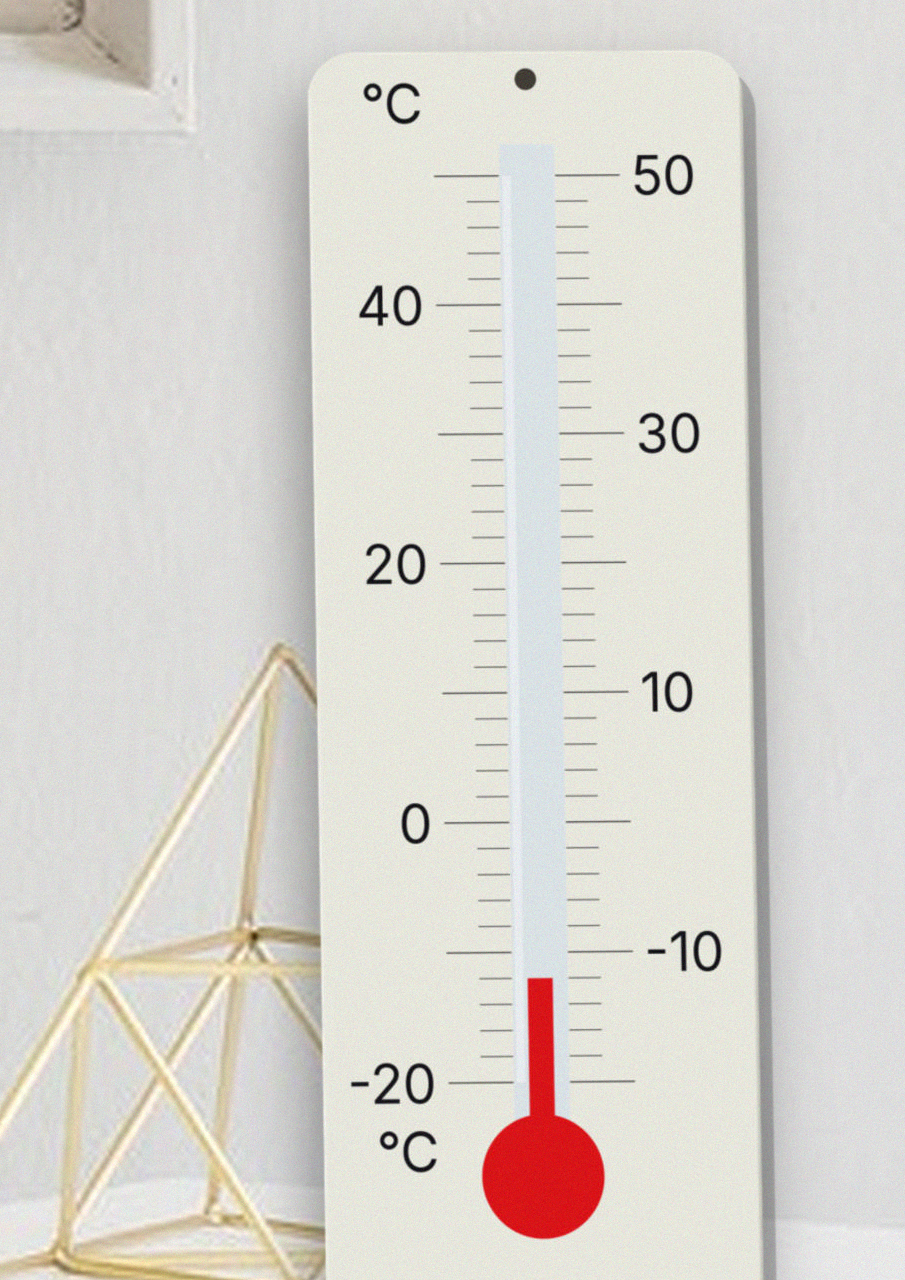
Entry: -12 °C
